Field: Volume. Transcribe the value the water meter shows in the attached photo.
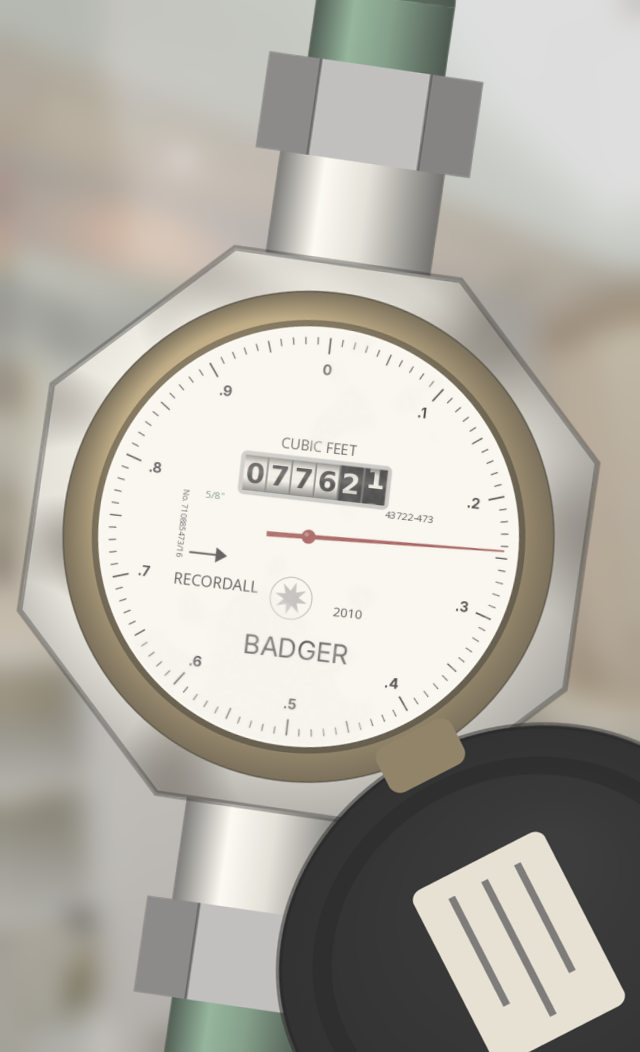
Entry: 77621.24 ft³
